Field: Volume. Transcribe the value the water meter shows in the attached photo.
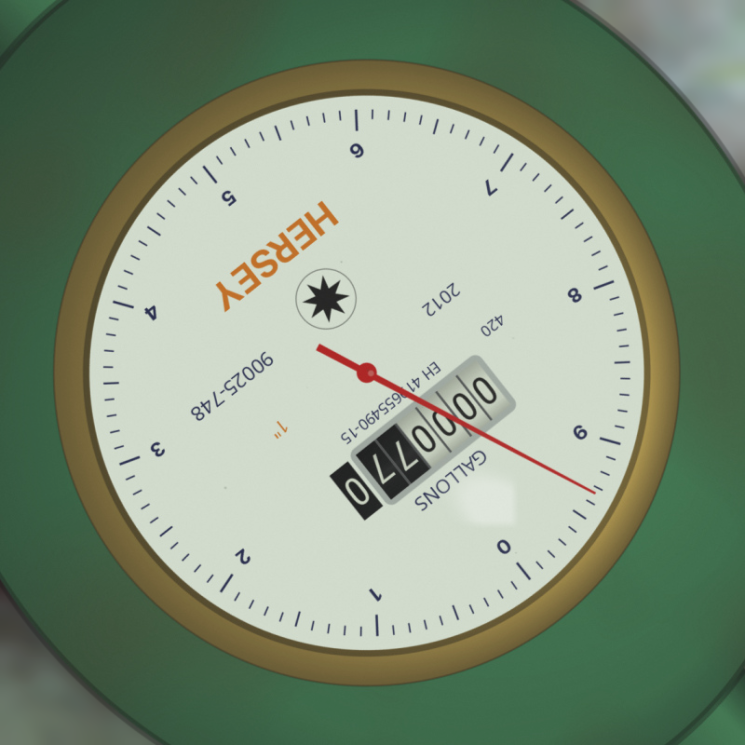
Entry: 769.3 gal
